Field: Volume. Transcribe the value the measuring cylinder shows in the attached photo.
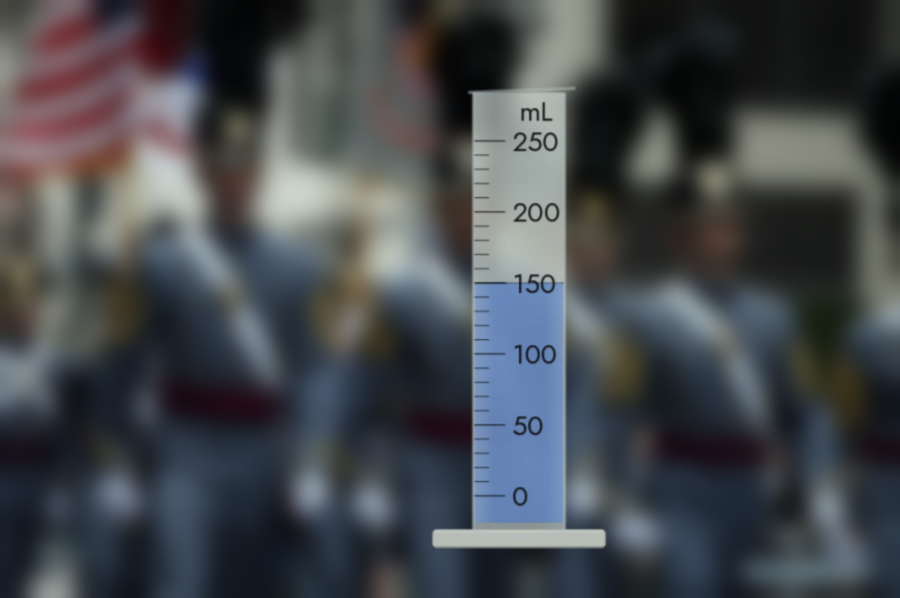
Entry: 150 mL
